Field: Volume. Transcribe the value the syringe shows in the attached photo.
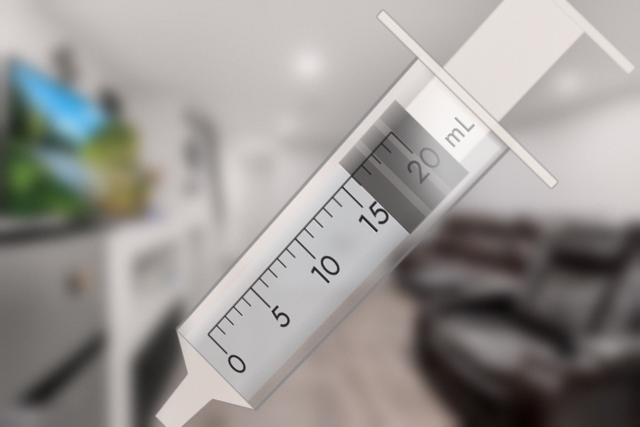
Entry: 16 mL
